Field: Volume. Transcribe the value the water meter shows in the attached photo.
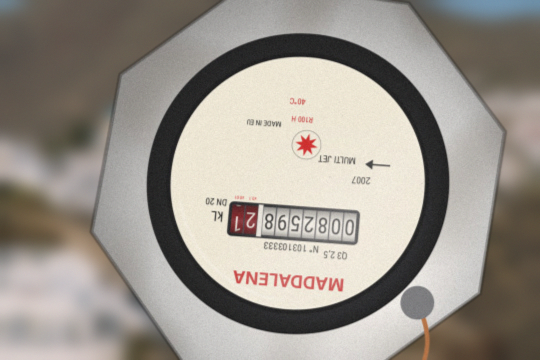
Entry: 82598.21 kL
